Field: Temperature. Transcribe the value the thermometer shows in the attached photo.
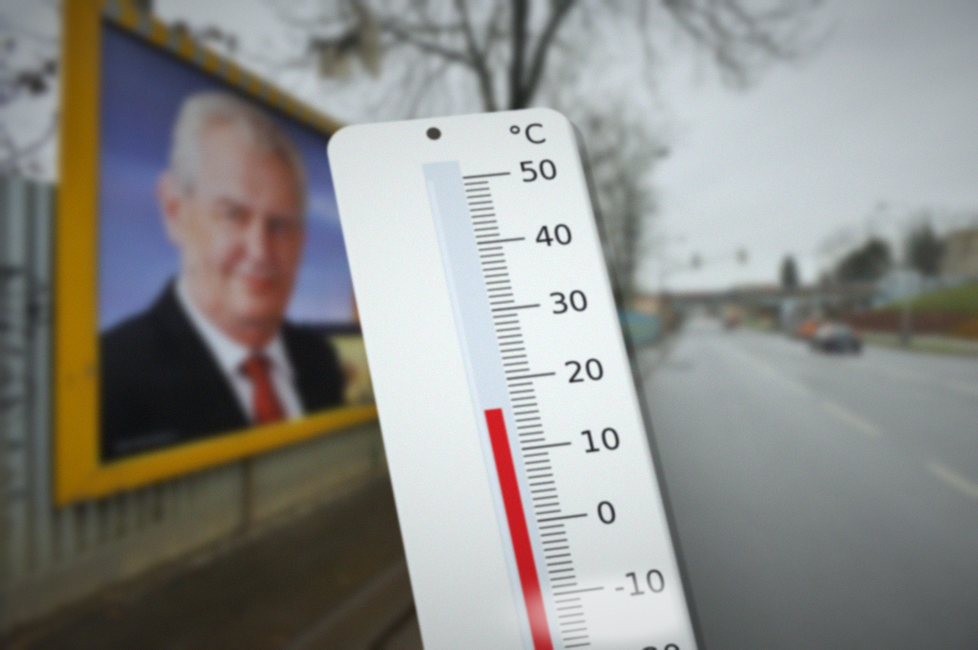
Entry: 16 °C
